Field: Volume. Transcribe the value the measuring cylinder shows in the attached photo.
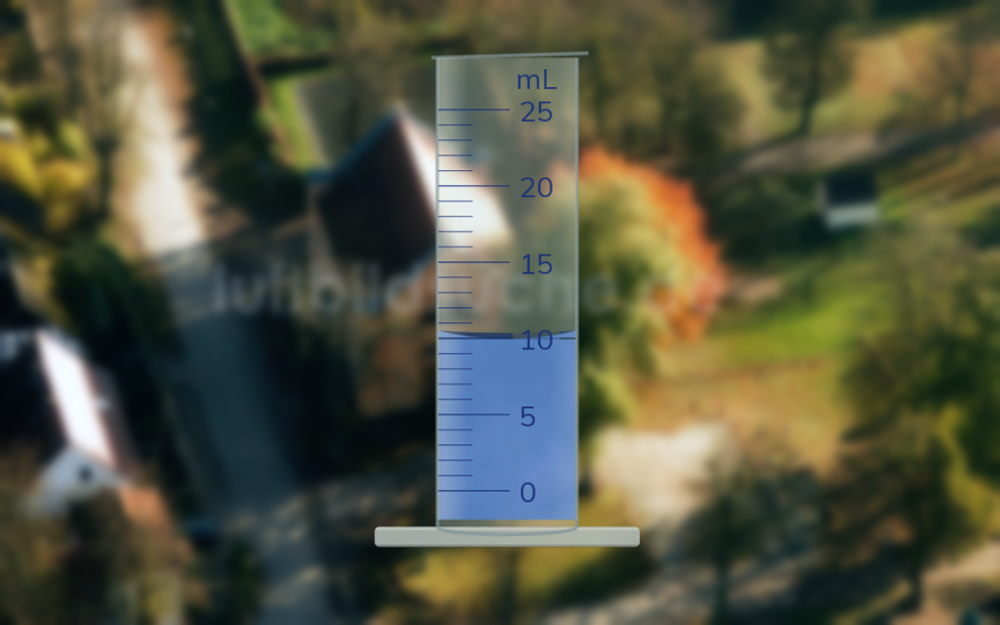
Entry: 10 mL
